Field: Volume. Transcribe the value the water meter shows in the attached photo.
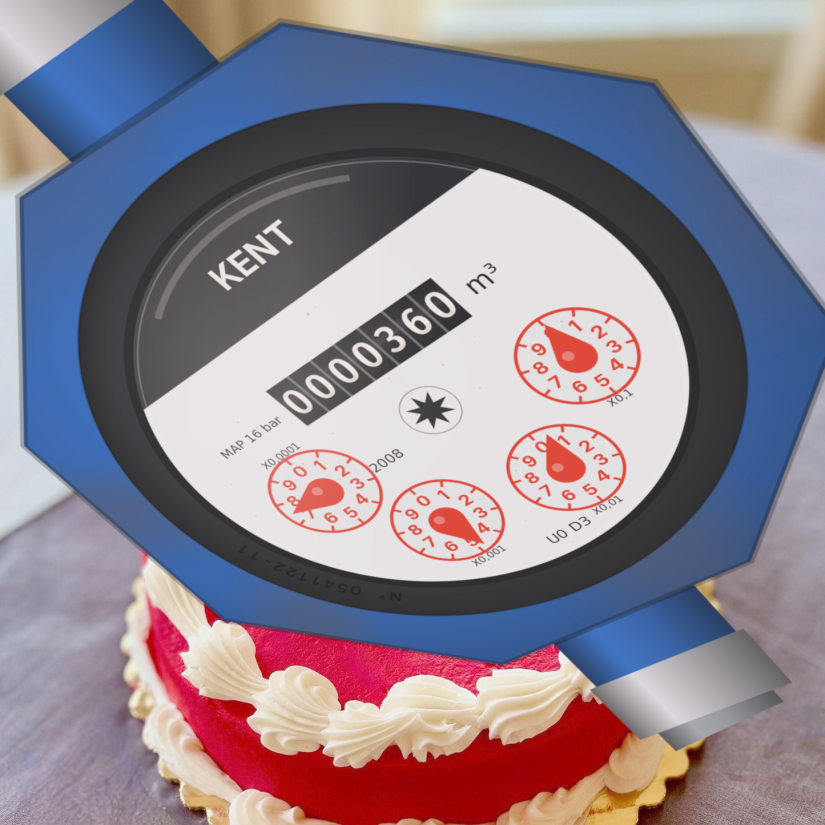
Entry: 360.0047 m³
